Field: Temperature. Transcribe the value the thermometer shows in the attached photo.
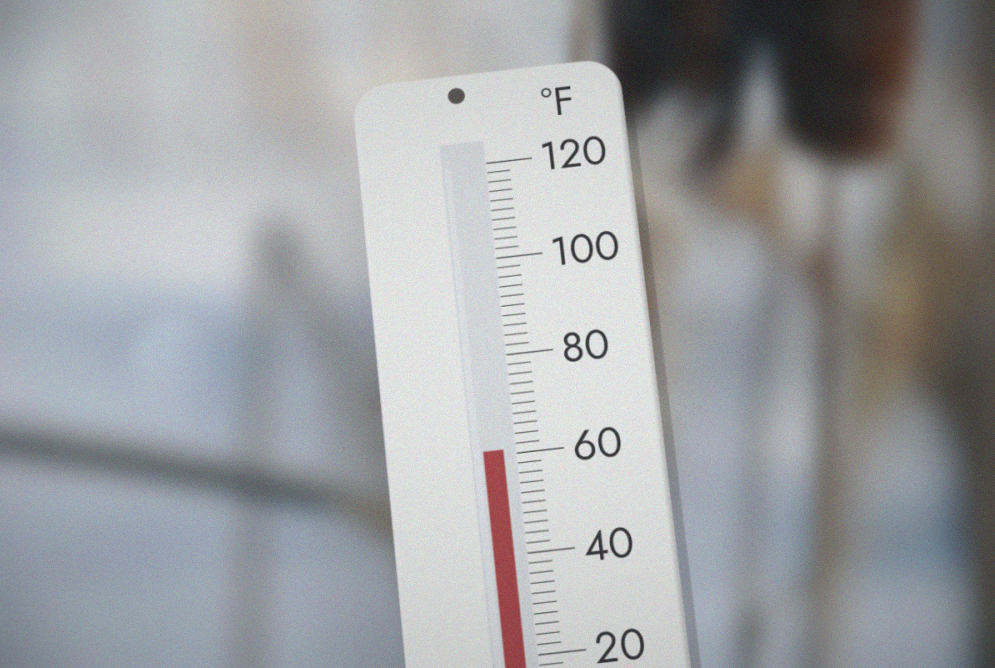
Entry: 61 °F
